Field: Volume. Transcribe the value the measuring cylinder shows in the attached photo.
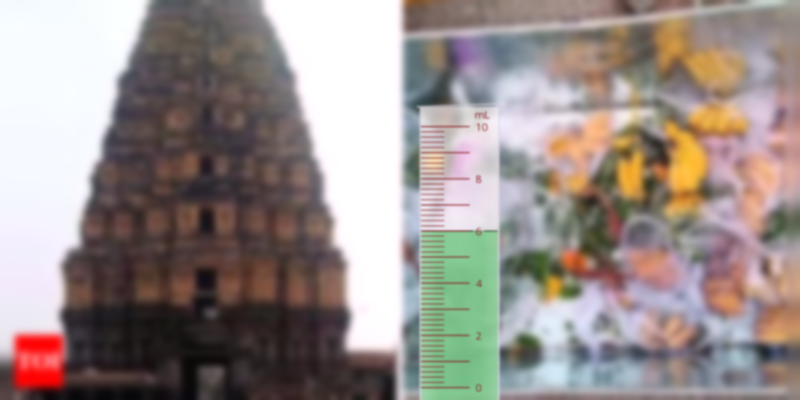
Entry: 6 mL
